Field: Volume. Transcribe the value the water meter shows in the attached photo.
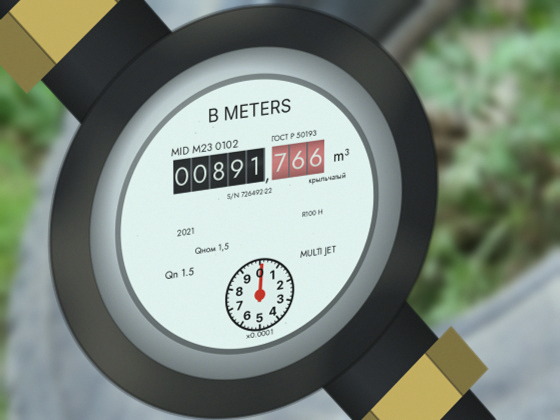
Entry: 891.7660 m³
